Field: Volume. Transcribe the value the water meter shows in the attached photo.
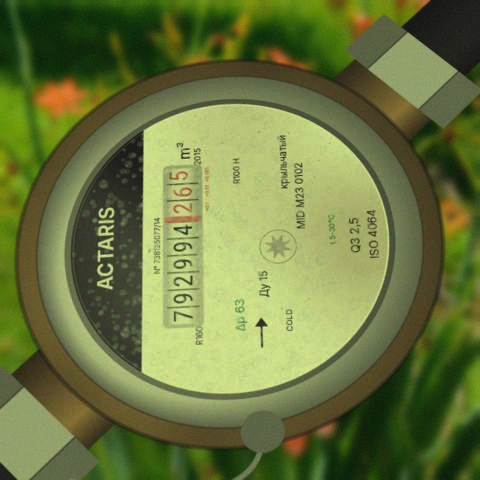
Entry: 792994.265 m³
